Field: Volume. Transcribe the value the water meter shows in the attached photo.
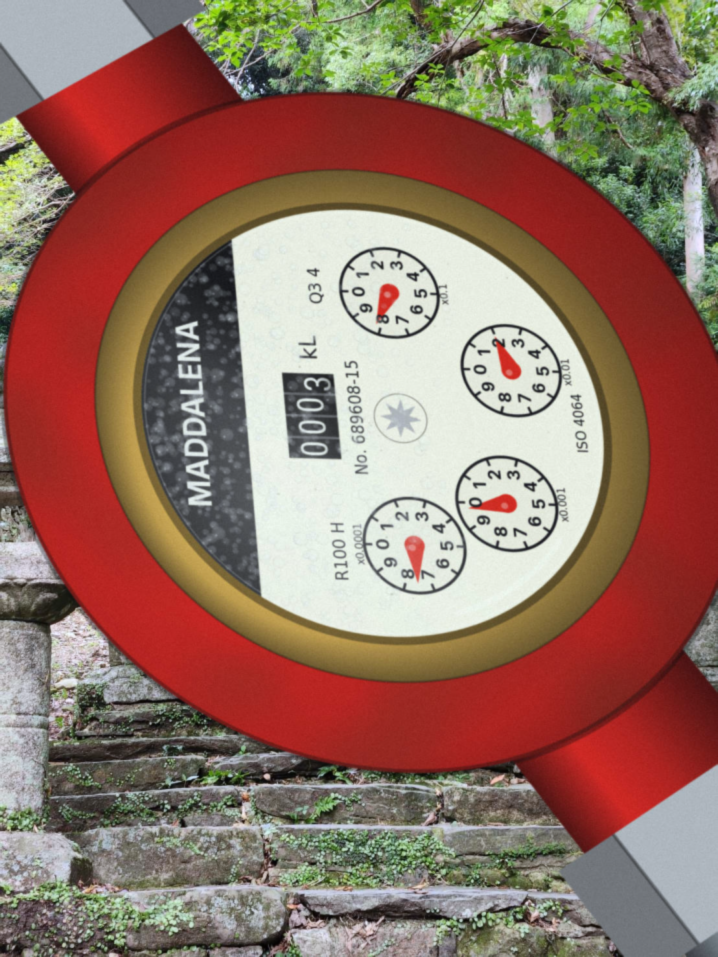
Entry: 2.8197 kL
